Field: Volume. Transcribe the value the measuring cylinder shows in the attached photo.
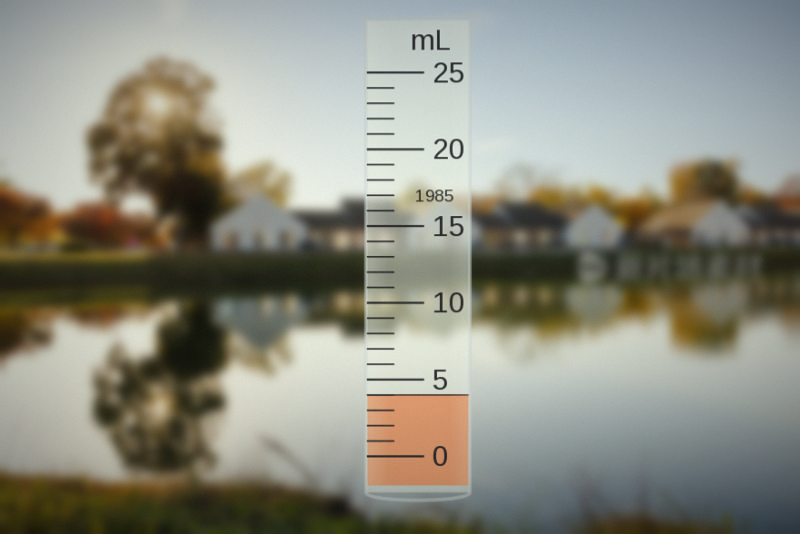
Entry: 4 mL
